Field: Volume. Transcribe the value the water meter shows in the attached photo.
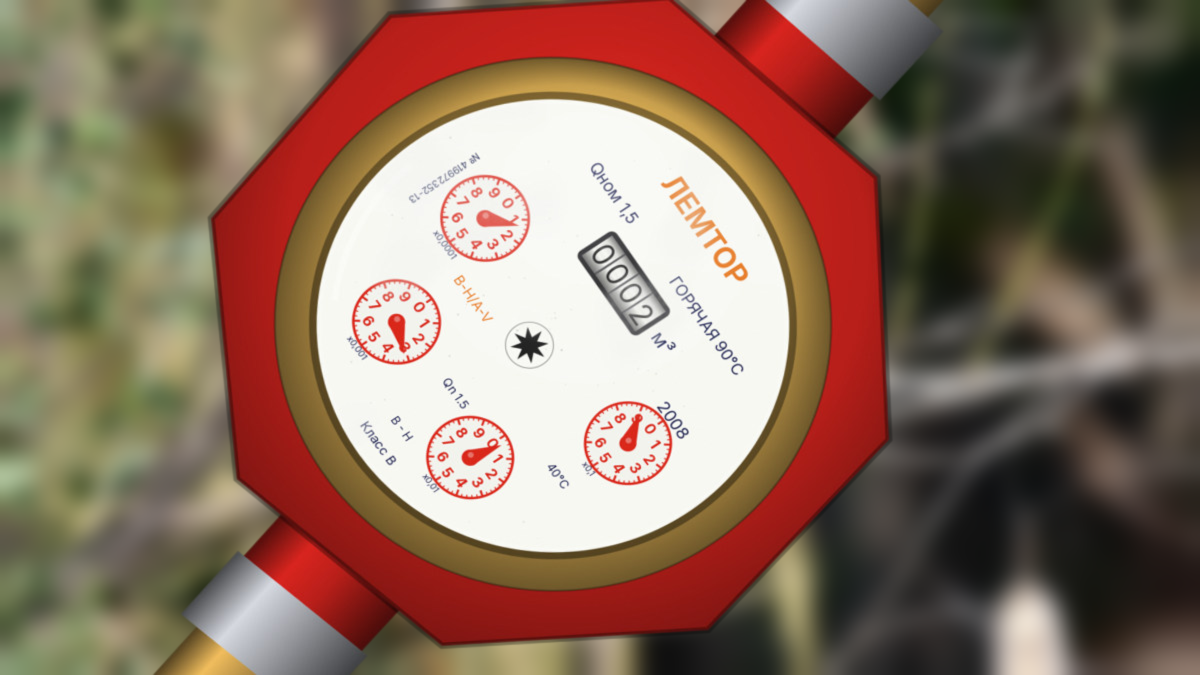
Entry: 1.9031 m³
